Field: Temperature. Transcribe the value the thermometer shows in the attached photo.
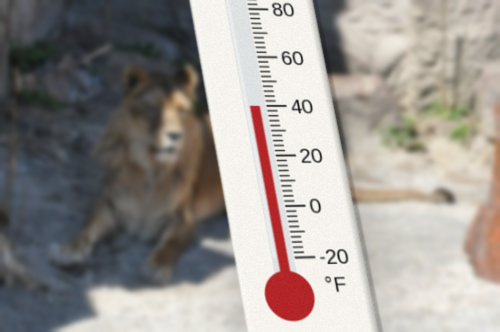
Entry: 40 °F
